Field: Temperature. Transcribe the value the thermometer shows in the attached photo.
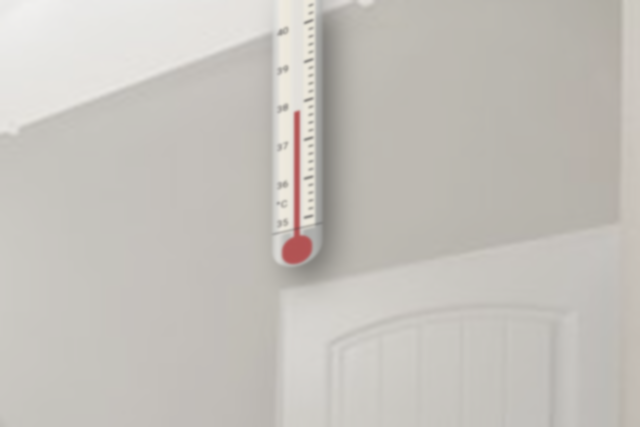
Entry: 37.8 °C
